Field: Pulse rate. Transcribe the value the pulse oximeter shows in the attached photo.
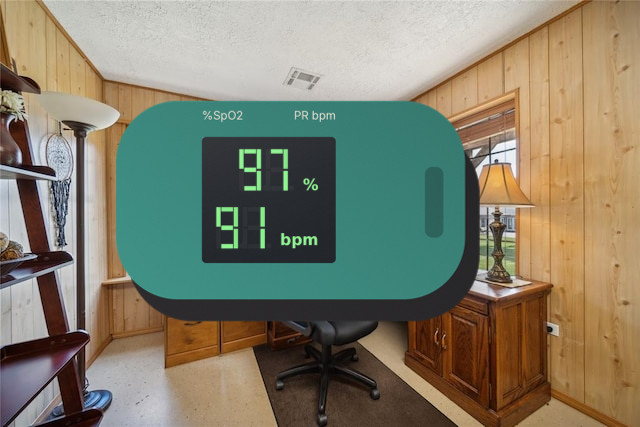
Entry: 91 bpm
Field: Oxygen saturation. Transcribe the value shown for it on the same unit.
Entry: 97 %
